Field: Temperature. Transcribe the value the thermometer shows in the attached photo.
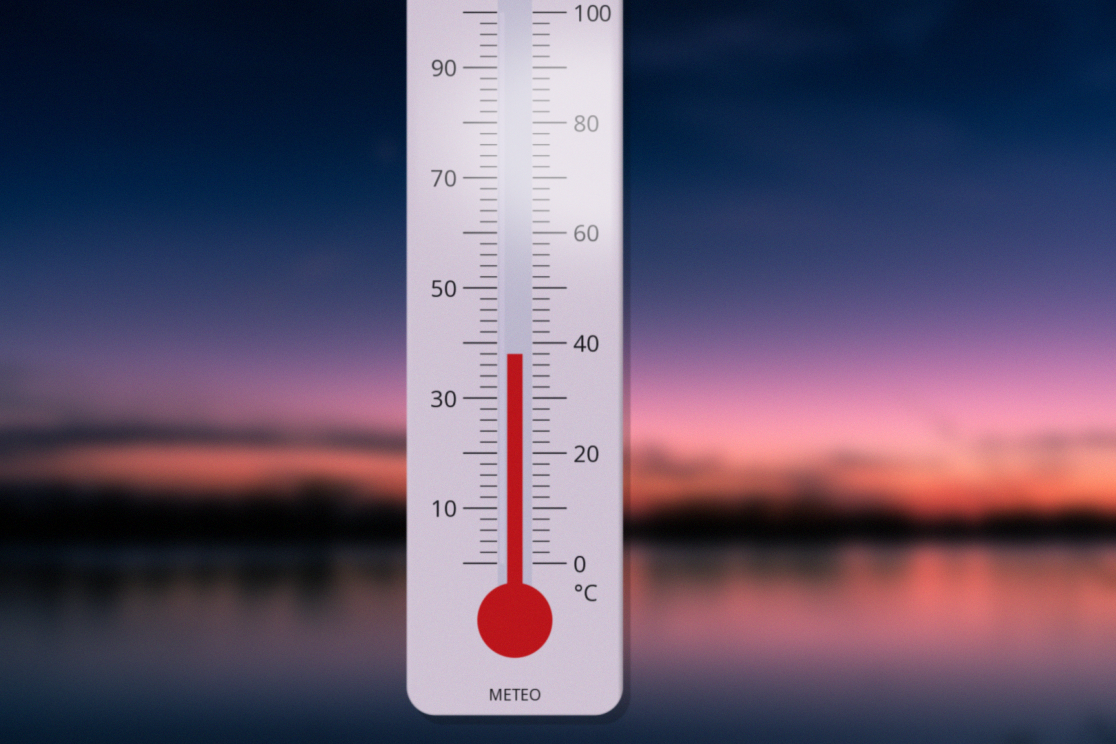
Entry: 38 °C
